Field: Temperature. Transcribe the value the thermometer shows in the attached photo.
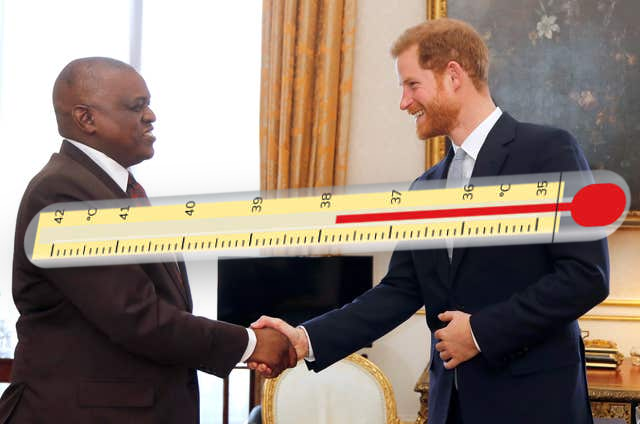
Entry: 37.8 °C
